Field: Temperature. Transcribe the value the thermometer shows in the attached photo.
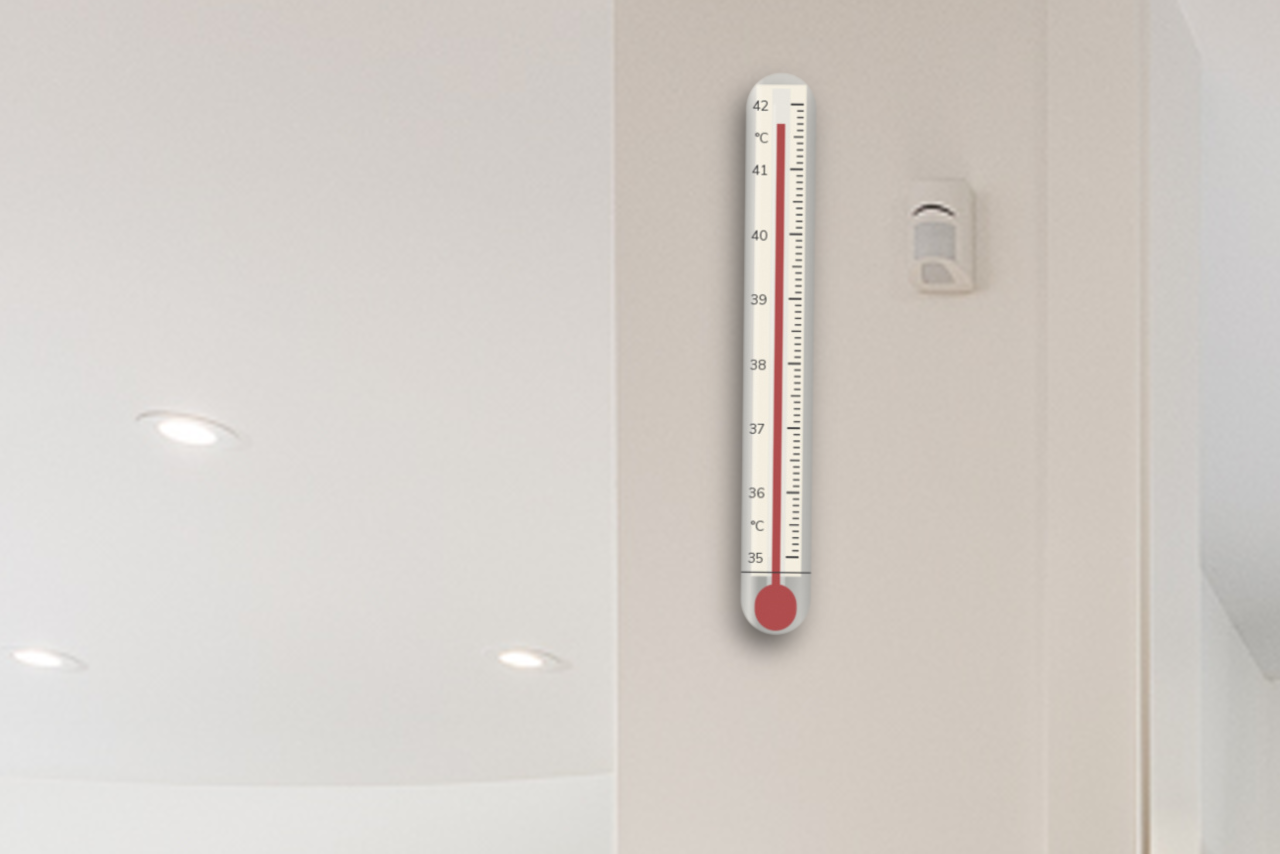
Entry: 41.7 °C
